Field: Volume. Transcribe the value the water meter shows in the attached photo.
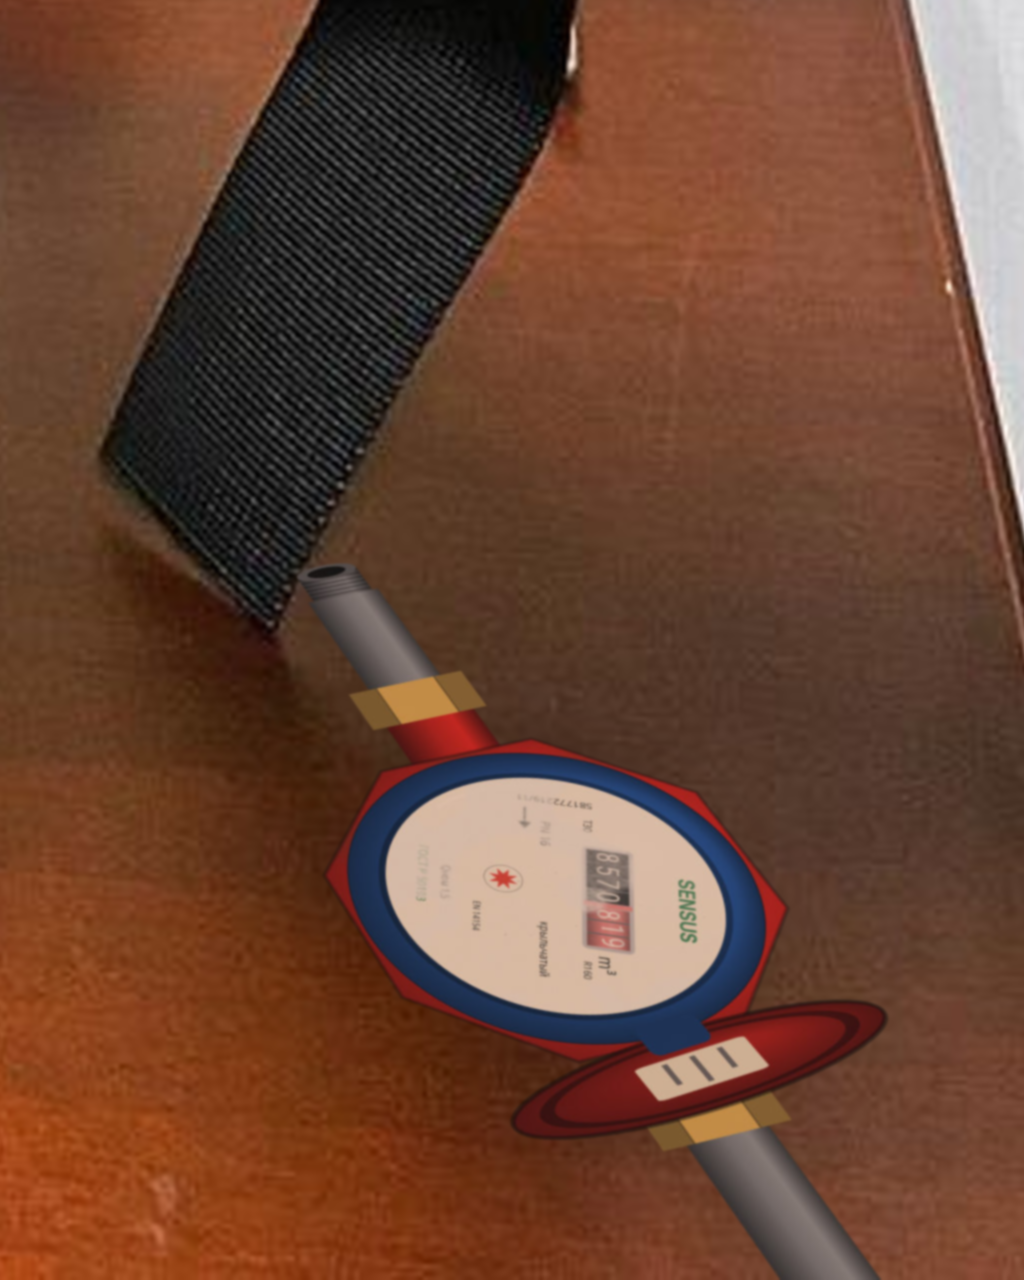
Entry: 8570.819 m³
